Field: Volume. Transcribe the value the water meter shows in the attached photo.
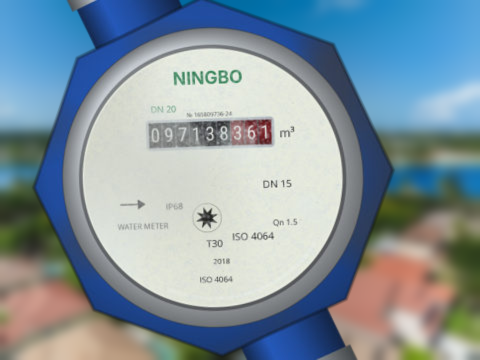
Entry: 97138.361 m³
